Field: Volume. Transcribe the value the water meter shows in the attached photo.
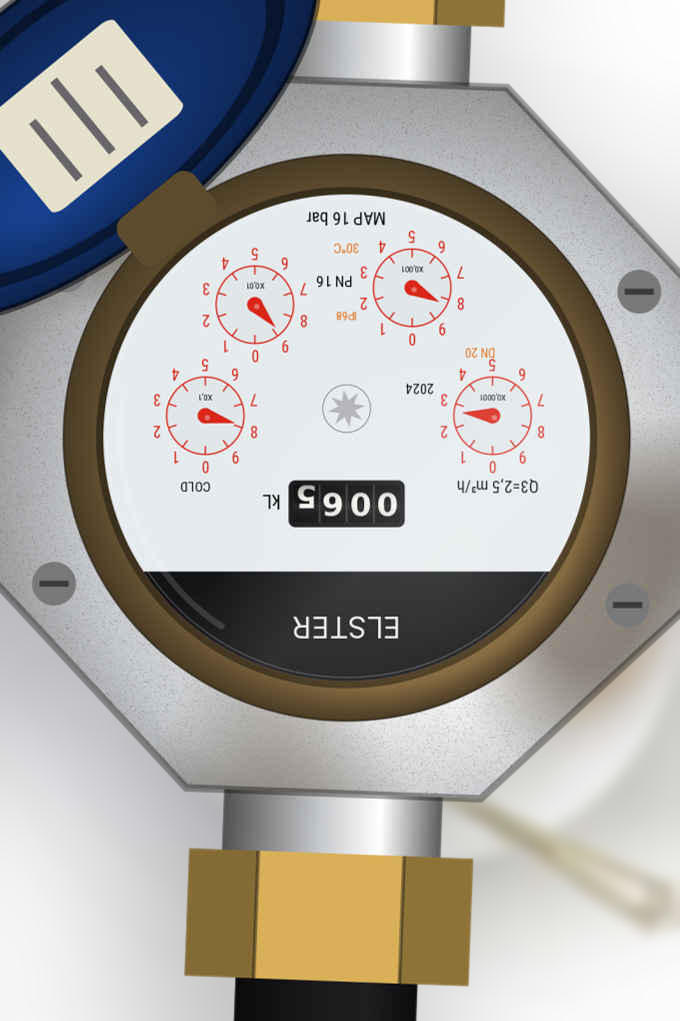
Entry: 64.7882 kL
